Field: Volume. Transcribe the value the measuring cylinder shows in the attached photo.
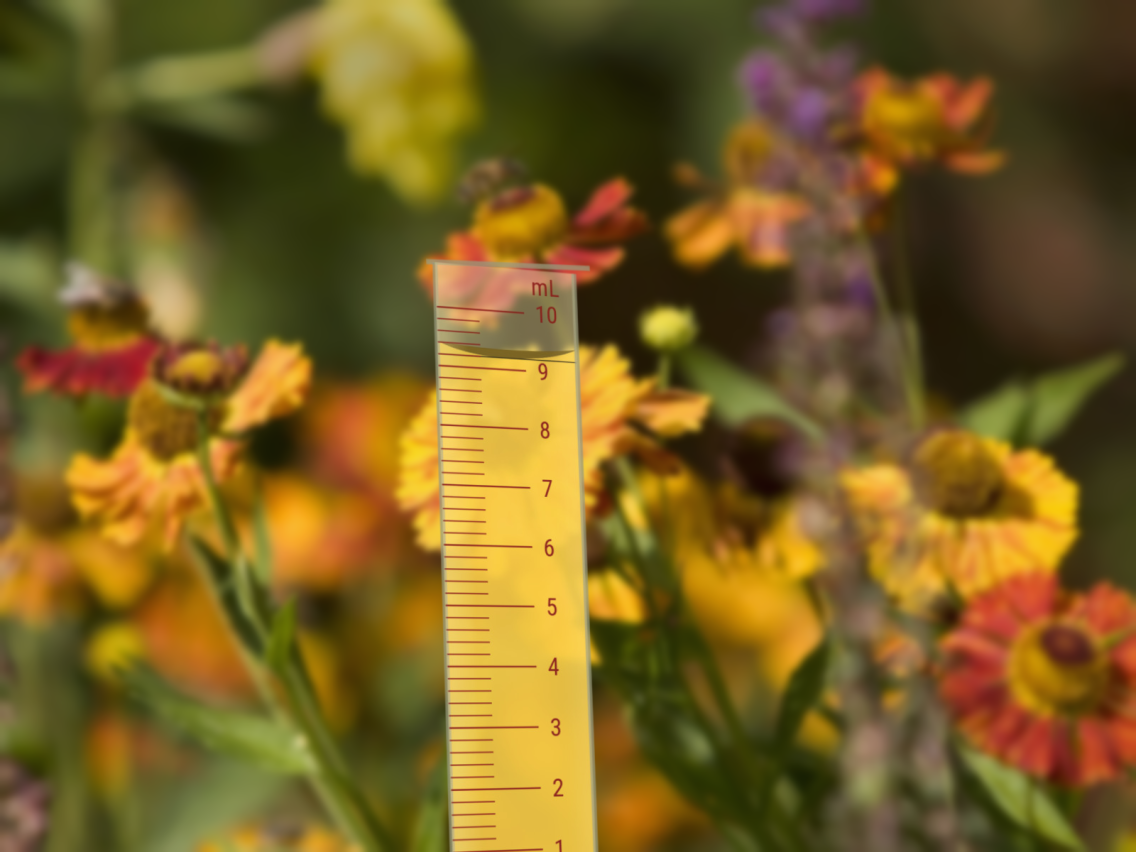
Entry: 9.2 mL
